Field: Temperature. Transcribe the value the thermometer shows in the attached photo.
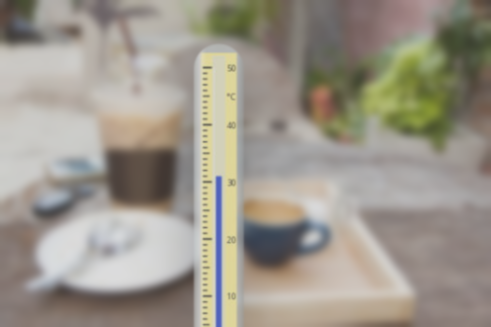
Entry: 31 °C
